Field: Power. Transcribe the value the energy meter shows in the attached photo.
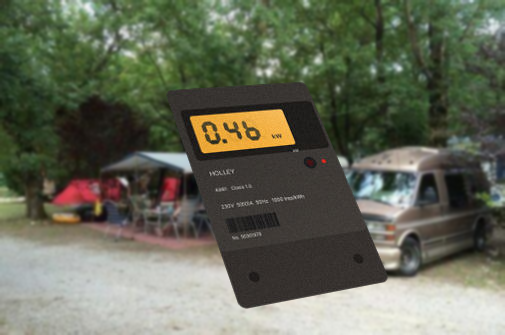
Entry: 0.46 kW
